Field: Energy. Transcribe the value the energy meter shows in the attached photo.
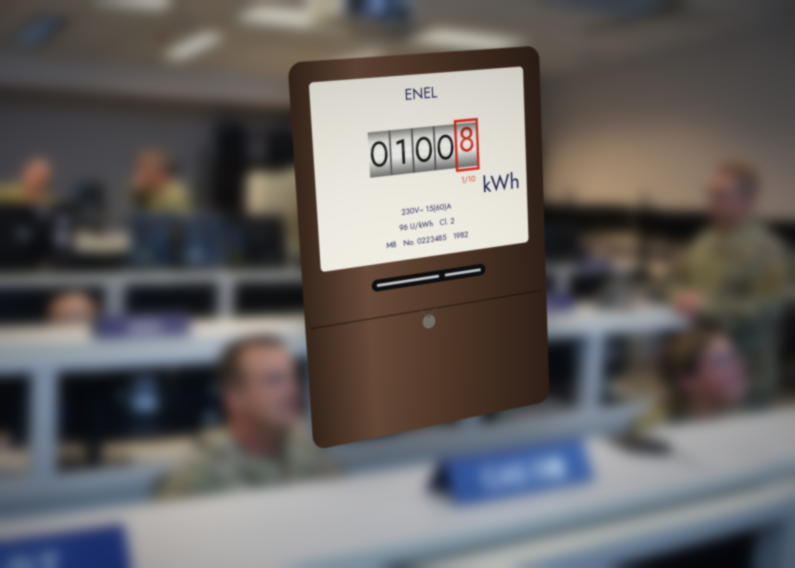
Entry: 100.8 kWh
